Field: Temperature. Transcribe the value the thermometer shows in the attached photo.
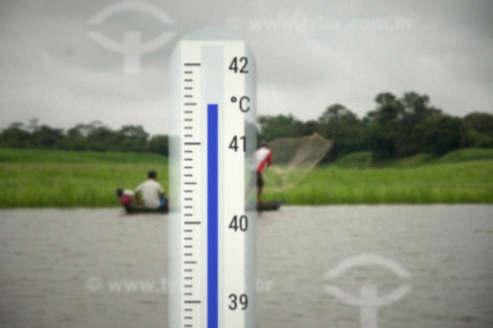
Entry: 41.5 °C
